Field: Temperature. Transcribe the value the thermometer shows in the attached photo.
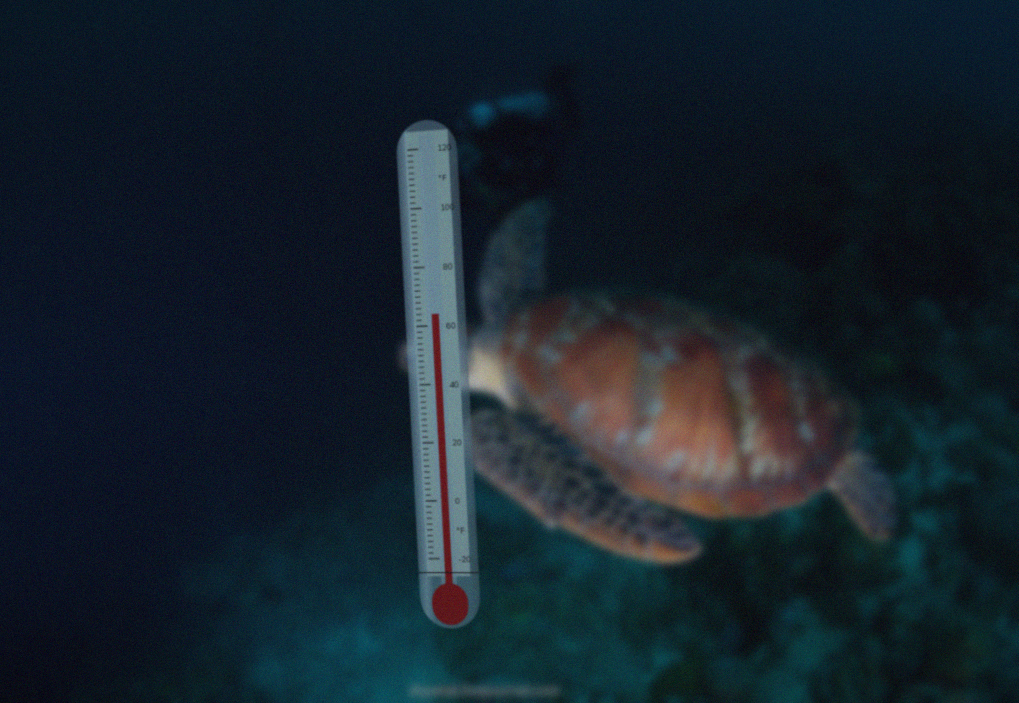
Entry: 64 °F
